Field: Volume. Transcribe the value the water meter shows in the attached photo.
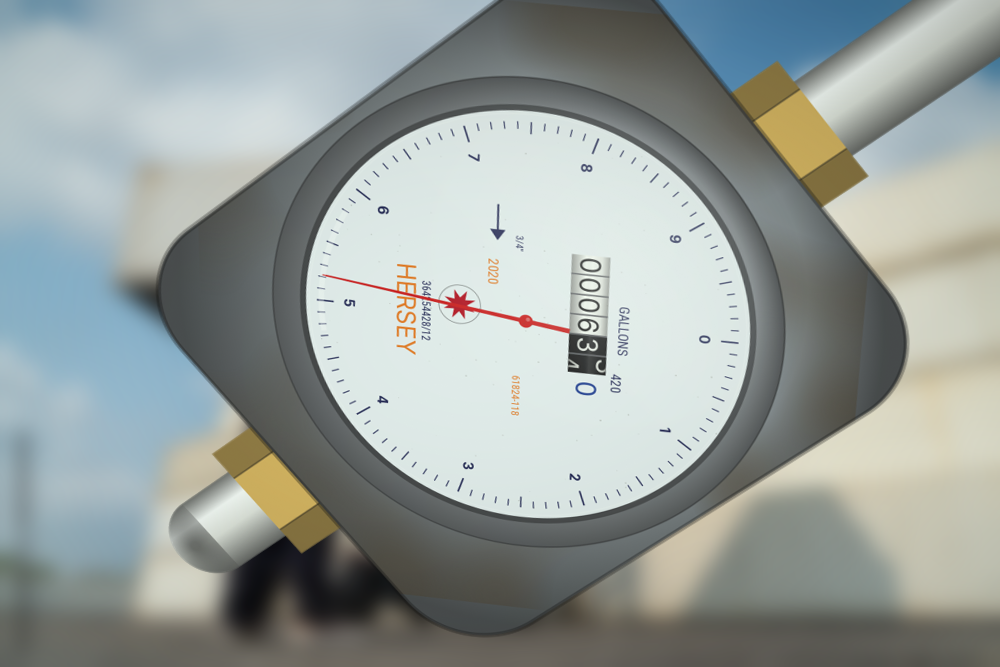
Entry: 6335.2 gal
